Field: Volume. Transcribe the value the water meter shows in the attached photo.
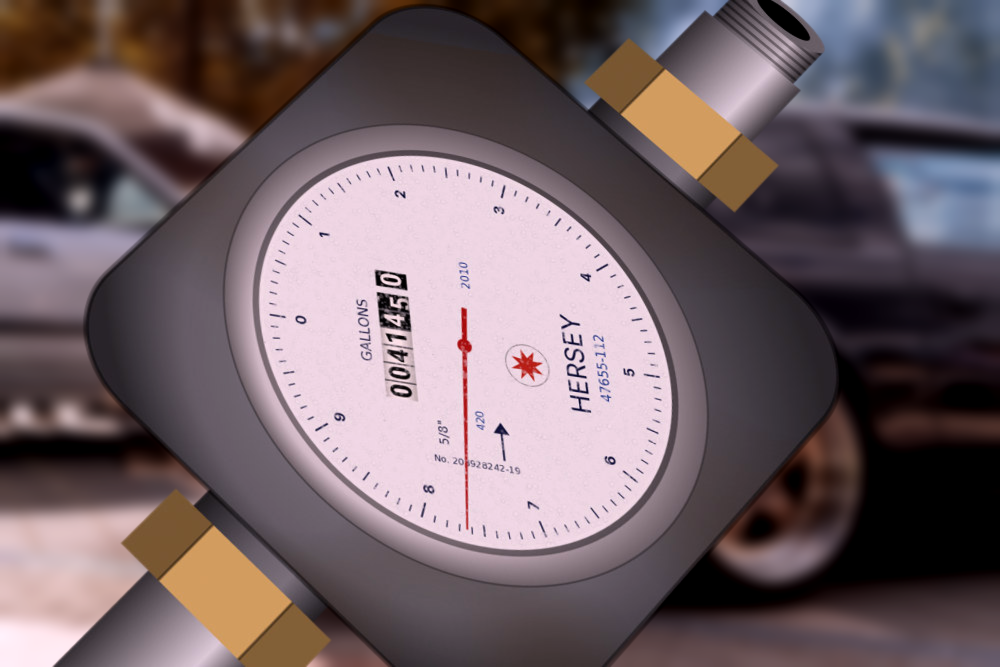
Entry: 41447.6 gal
